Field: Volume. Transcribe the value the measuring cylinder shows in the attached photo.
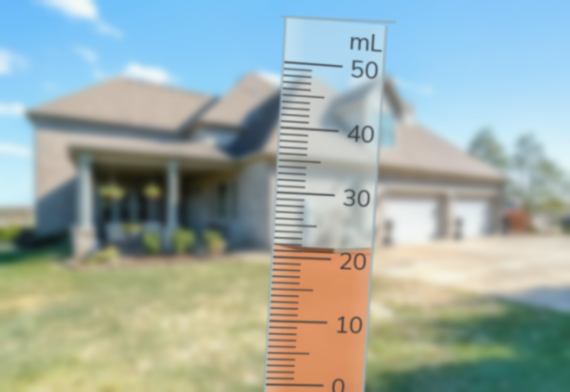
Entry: 21 mL
